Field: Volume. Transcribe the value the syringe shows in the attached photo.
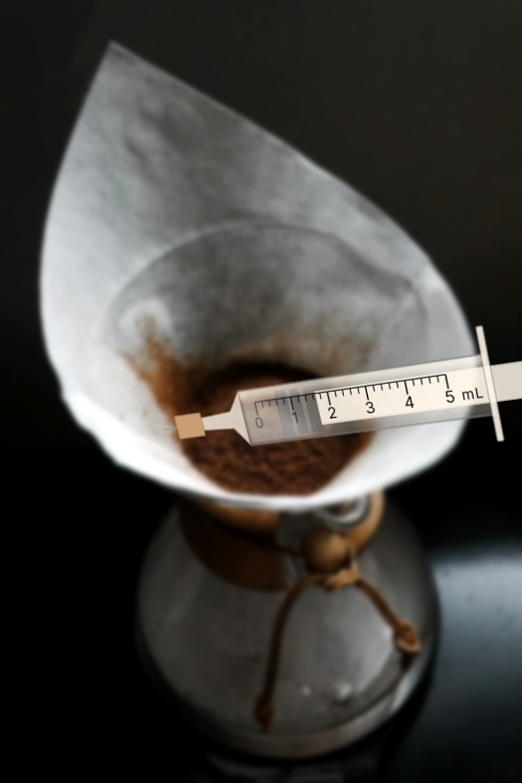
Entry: 0.6 mL
